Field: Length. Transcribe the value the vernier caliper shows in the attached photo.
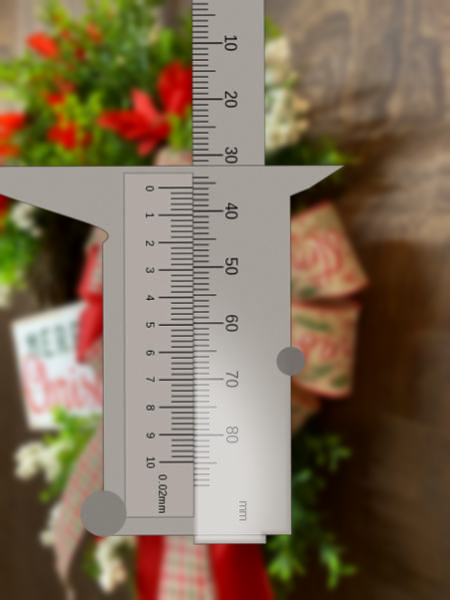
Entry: 35.8 mm
